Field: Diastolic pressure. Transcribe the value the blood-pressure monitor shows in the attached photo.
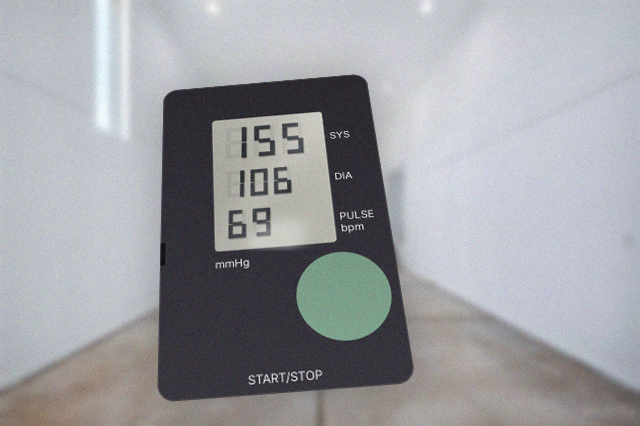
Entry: 106 mmHg
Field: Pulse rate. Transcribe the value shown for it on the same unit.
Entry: 69 bpm
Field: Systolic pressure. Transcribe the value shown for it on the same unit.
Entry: 155 mmHg
